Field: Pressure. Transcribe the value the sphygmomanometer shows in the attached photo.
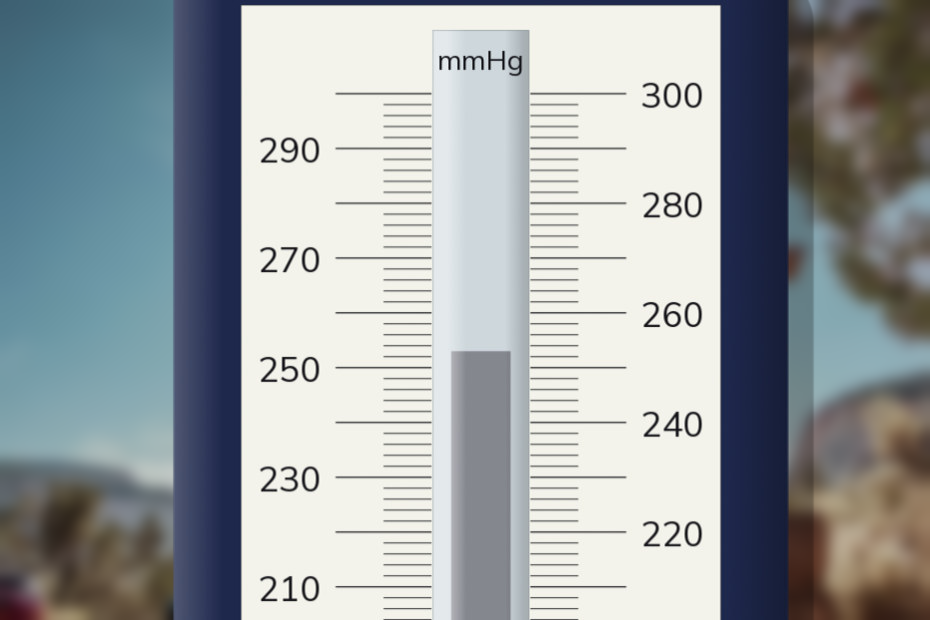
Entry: 253 mmHg
